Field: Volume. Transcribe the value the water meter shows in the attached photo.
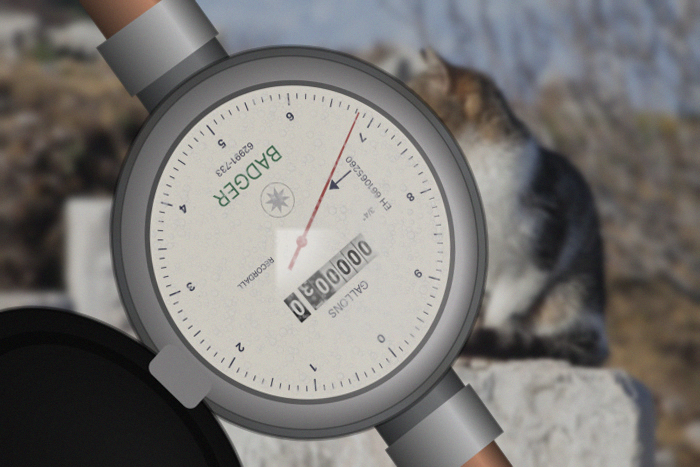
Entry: 26.8 gal
